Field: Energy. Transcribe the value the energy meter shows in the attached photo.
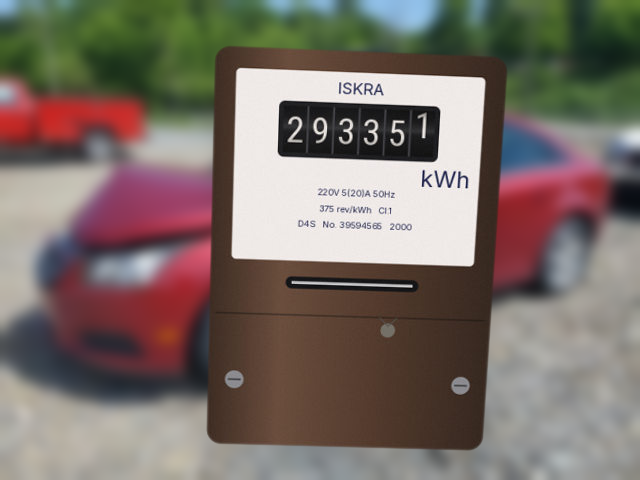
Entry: 293351 kWh
